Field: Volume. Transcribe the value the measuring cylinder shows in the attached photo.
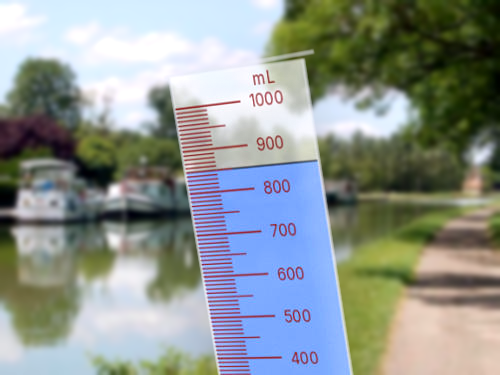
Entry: 850 mL
